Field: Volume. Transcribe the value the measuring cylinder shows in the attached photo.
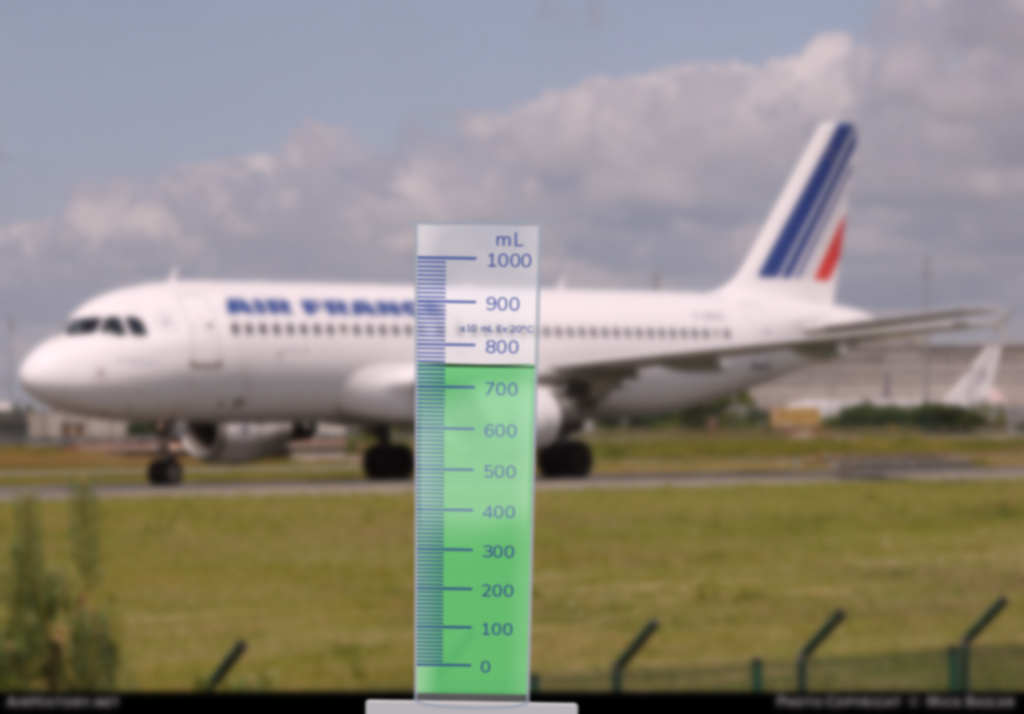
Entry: 750 mL
